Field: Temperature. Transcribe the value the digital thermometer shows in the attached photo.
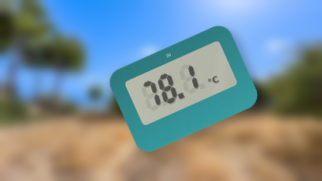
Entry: 78.1 °C
